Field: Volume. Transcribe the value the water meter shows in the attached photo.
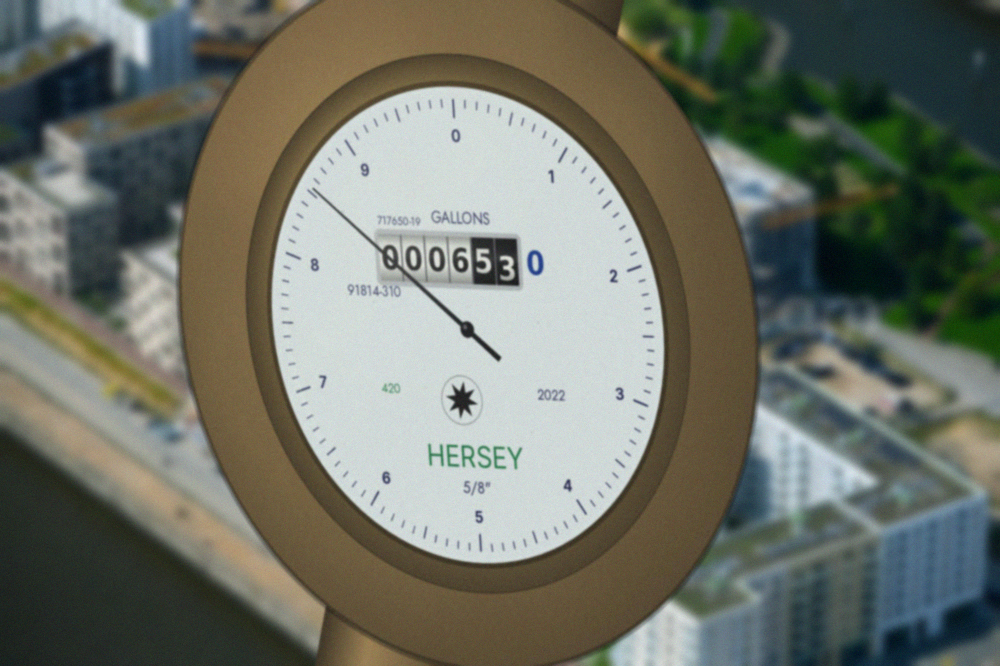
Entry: 6528.5 gal
